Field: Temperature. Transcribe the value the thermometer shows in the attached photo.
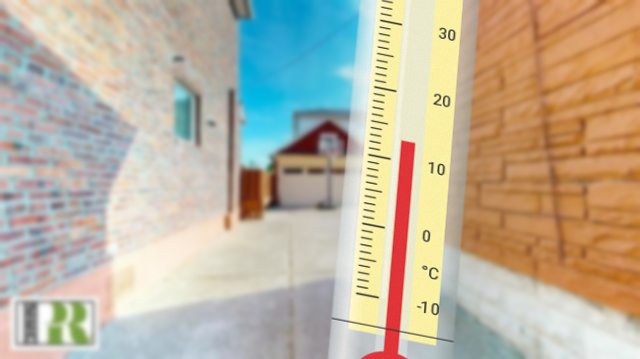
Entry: 13 °C
